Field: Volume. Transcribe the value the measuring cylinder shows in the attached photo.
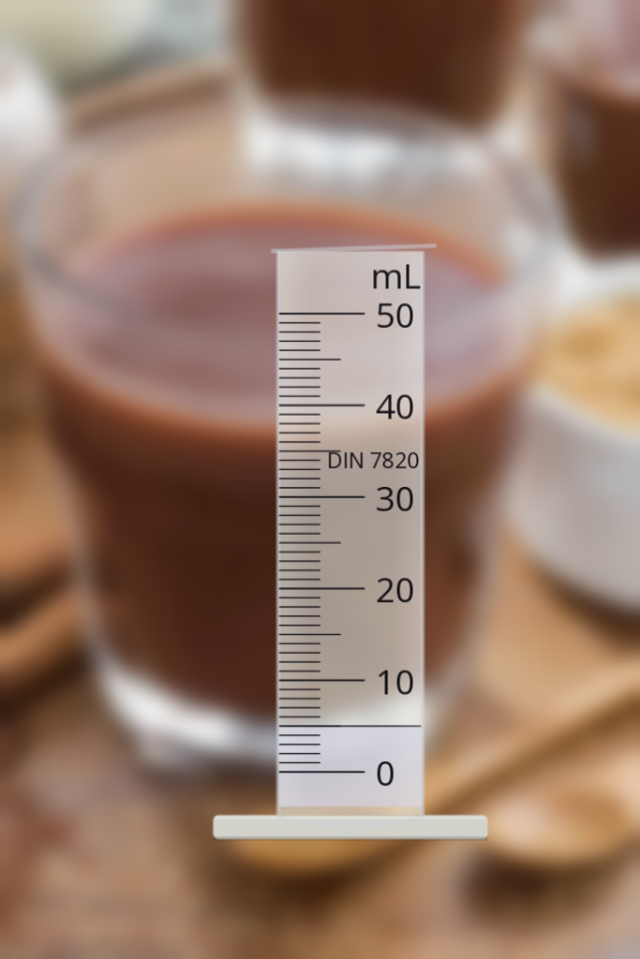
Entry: 5 mL
